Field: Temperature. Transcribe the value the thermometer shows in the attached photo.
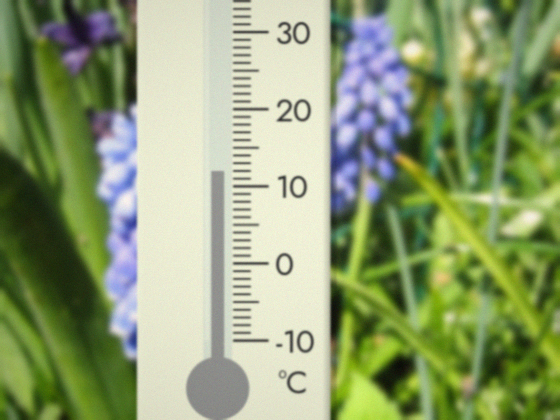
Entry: 12 °C
